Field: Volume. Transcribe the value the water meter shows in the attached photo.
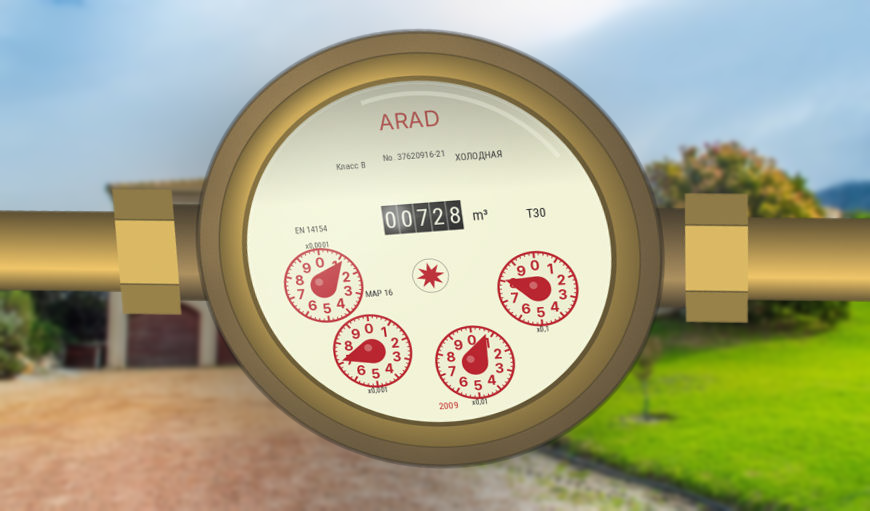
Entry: 728.8071 m³
